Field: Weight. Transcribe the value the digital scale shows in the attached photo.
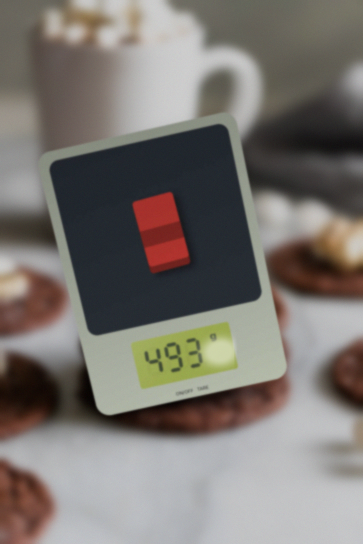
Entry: 493 g
